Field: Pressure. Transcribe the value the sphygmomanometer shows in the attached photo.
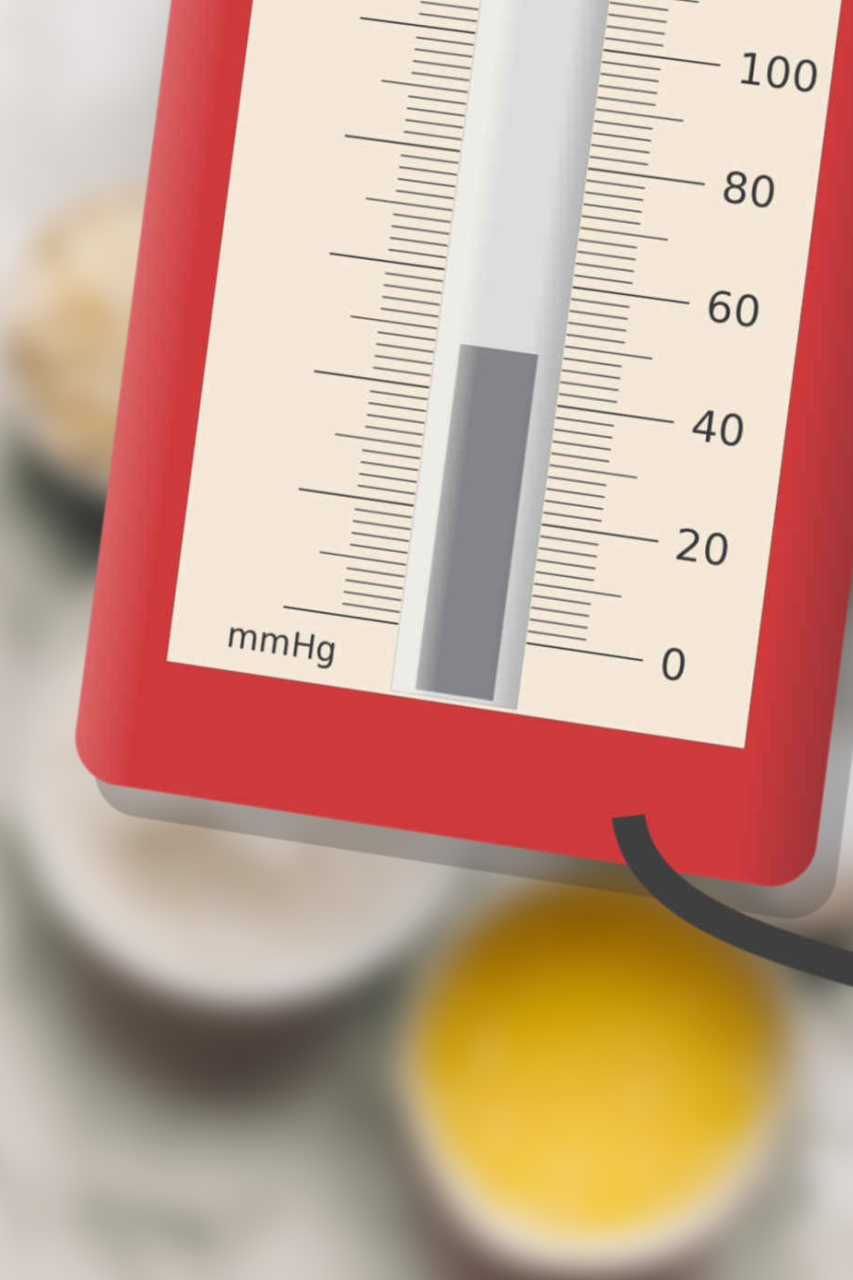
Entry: 48 mmHg
